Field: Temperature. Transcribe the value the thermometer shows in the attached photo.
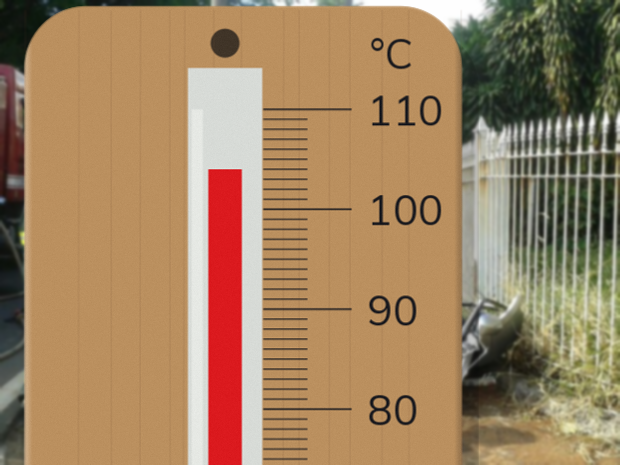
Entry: 104 °C
